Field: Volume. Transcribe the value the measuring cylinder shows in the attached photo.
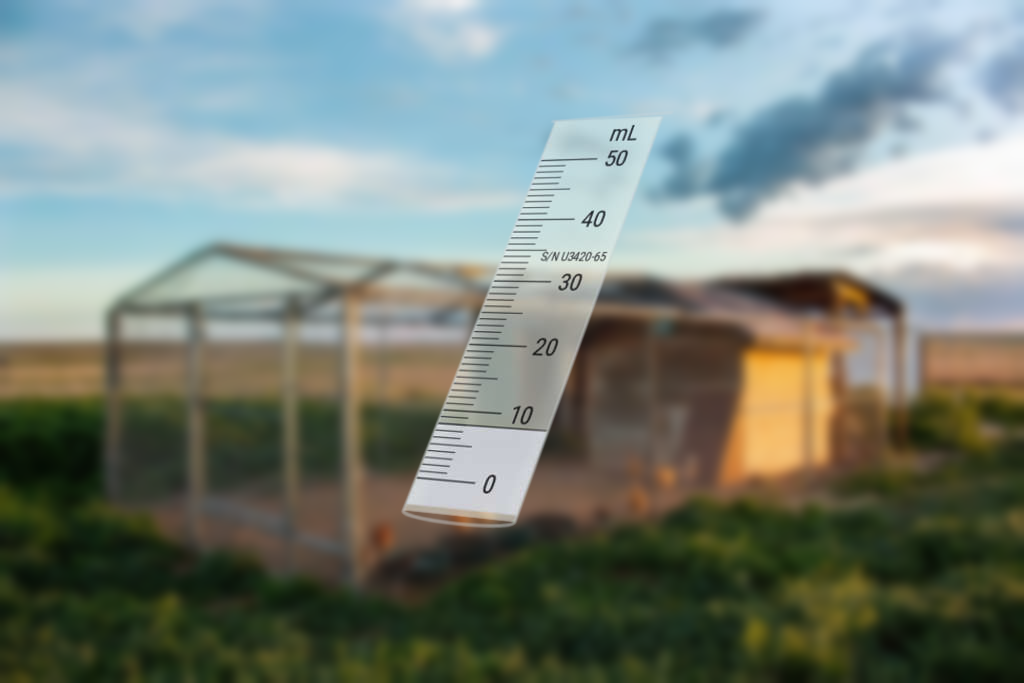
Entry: 8 mL
